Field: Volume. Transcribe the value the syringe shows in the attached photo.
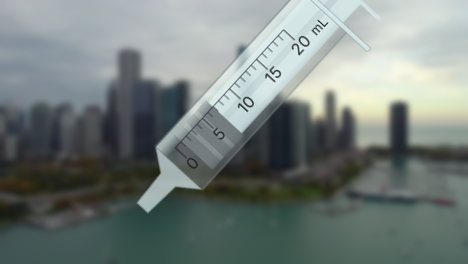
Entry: 1 mL
